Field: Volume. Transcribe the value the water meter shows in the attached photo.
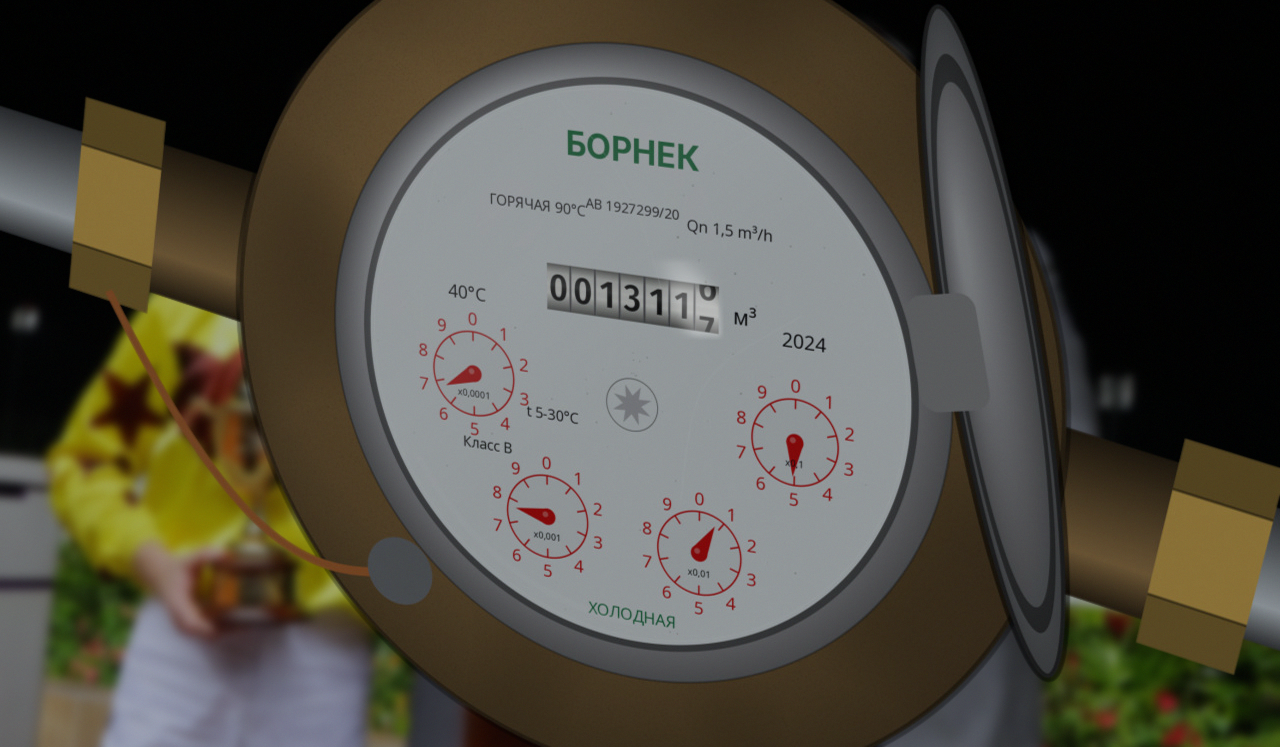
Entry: 13116.5076 m³
